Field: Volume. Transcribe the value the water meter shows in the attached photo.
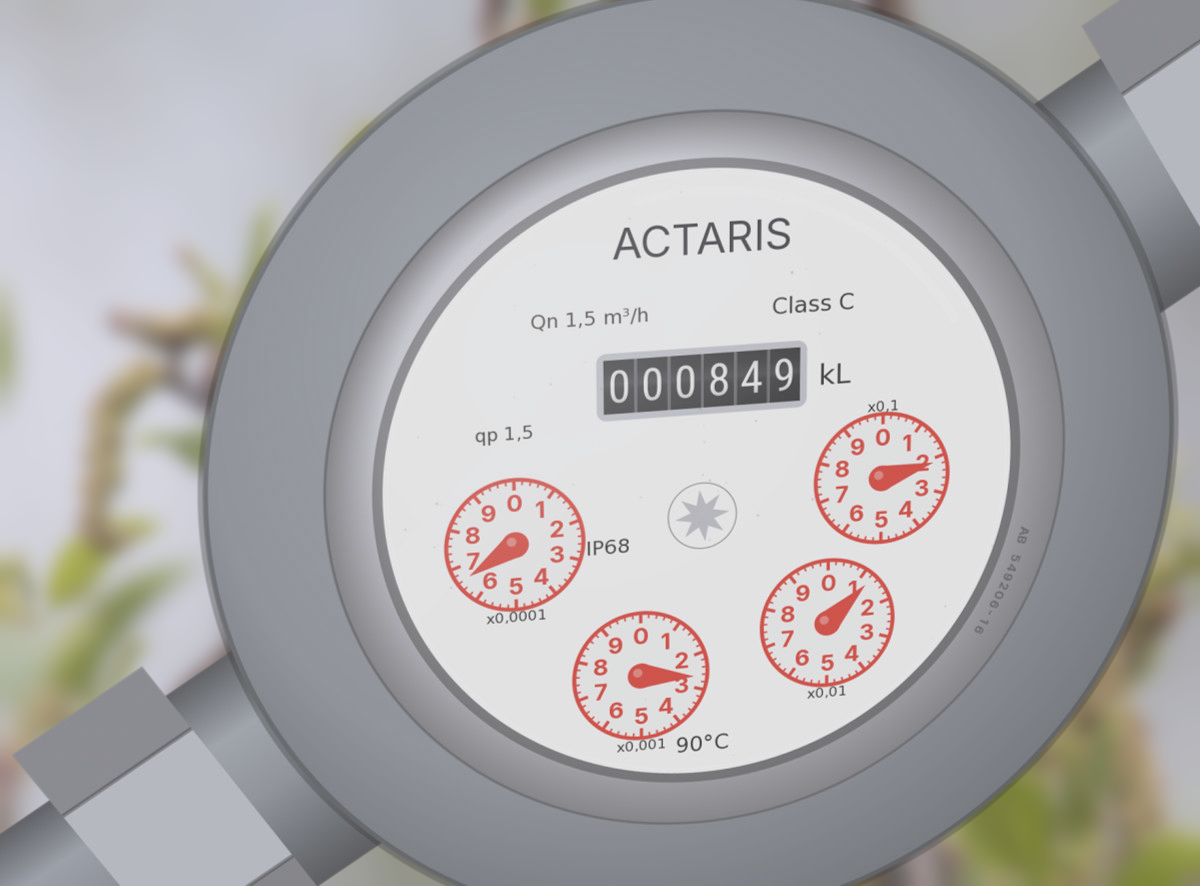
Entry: 849.2126 kL
